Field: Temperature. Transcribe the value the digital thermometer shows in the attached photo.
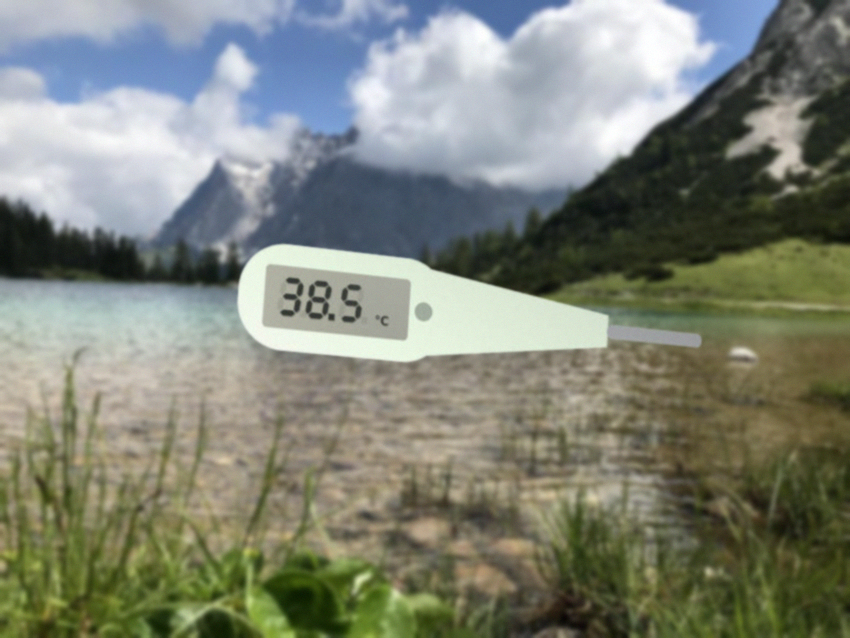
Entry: 38.5 °C
